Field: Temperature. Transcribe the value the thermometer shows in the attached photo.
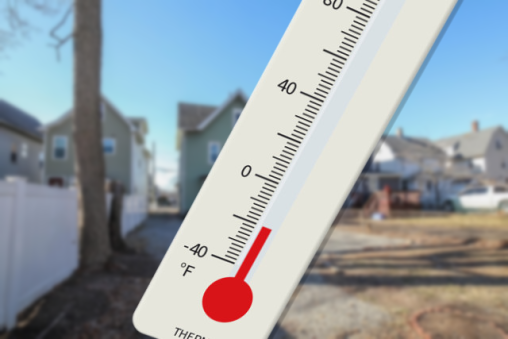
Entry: -20 °F
